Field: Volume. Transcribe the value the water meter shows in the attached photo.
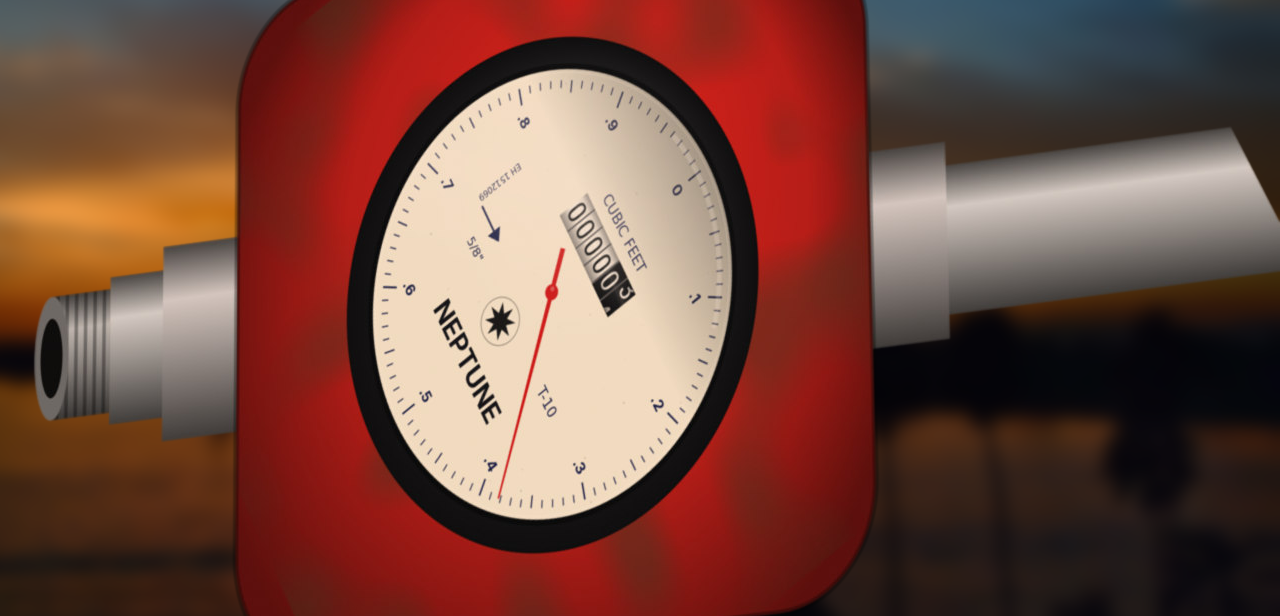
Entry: 3.38 ft³
